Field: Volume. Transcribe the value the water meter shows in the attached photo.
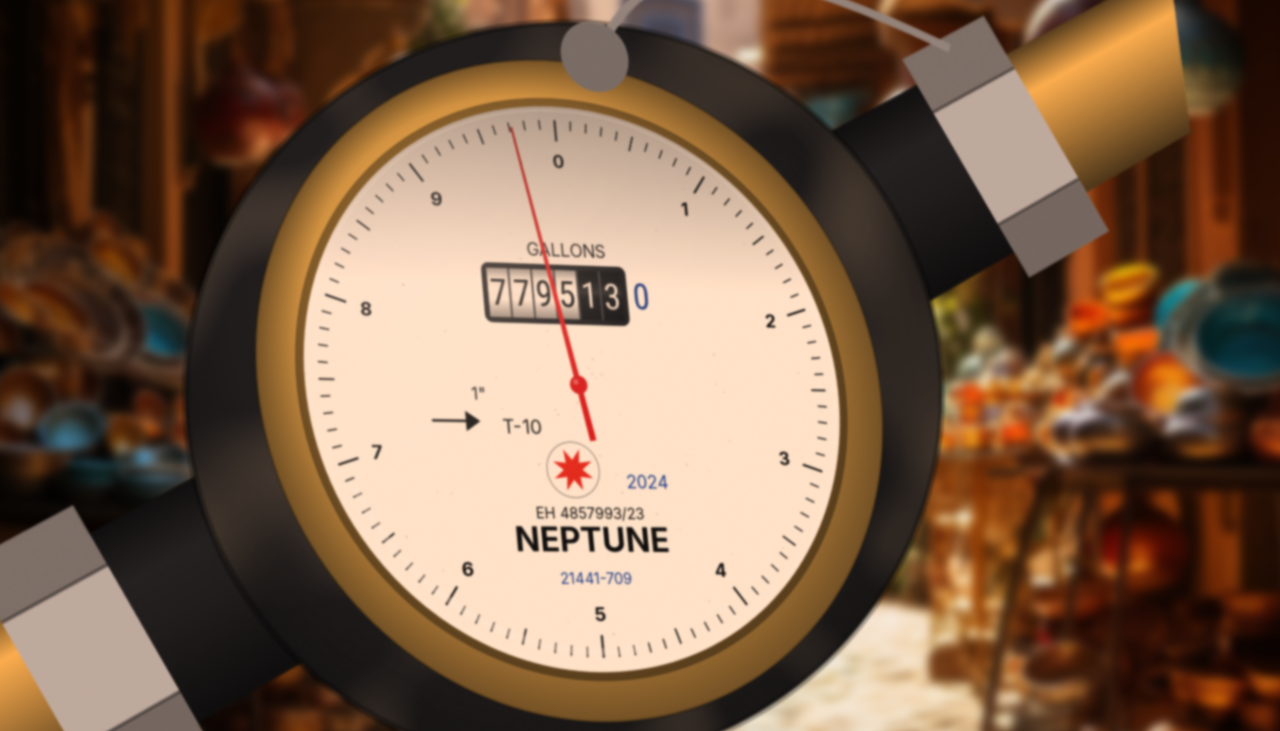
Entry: 7795129.7 gal
